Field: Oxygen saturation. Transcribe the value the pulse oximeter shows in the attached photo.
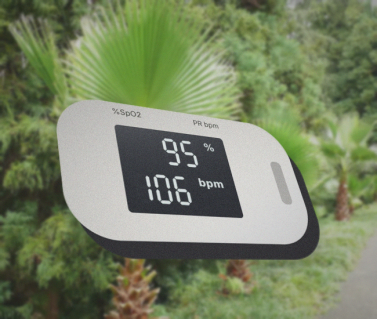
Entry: 95 %
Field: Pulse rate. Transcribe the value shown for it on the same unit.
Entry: 106 bpm
